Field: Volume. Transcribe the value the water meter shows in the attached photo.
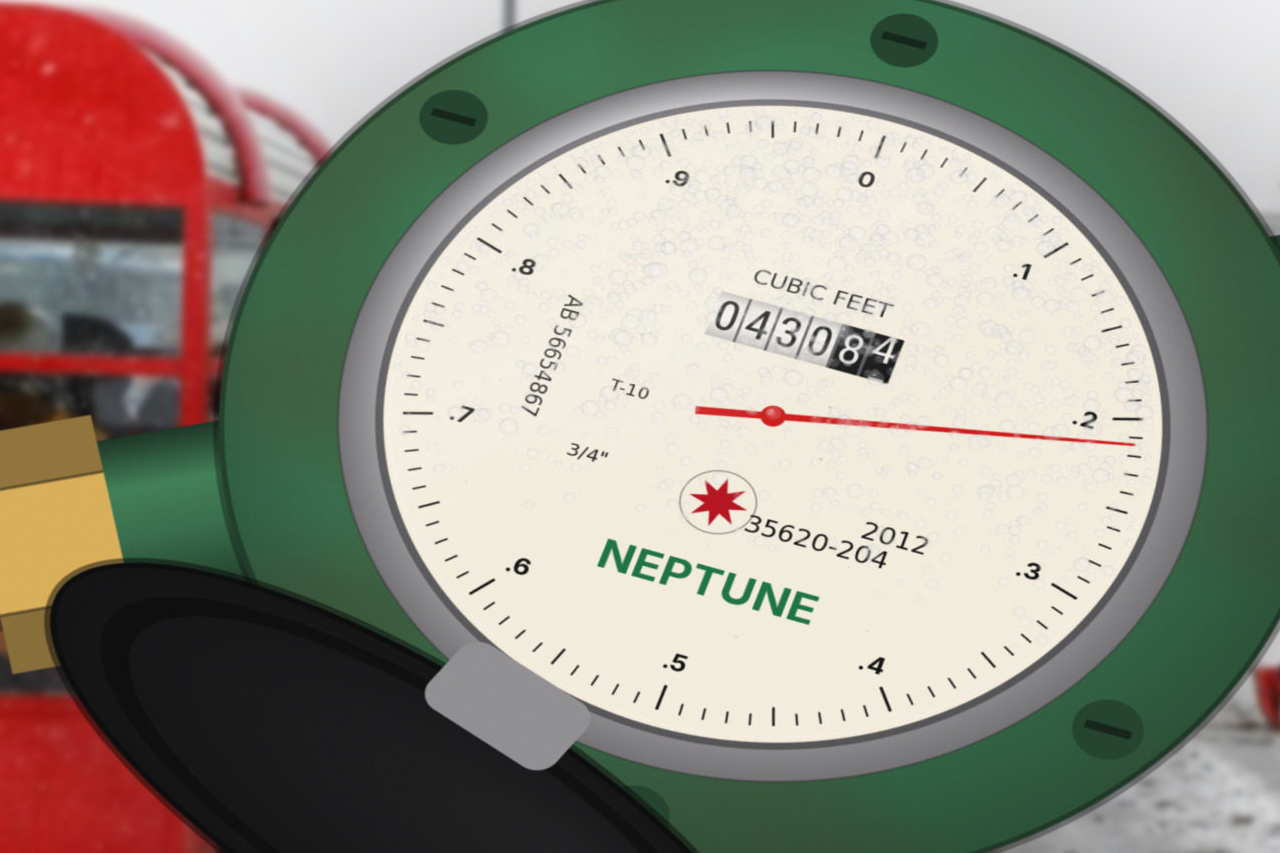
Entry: 43084.21 ft³
